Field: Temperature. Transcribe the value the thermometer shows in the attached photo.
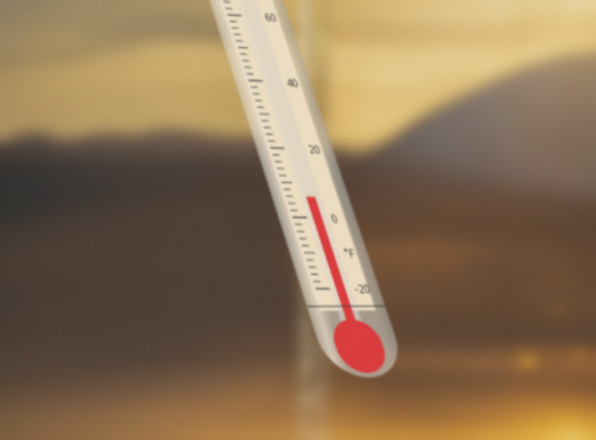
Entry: 6 °F
